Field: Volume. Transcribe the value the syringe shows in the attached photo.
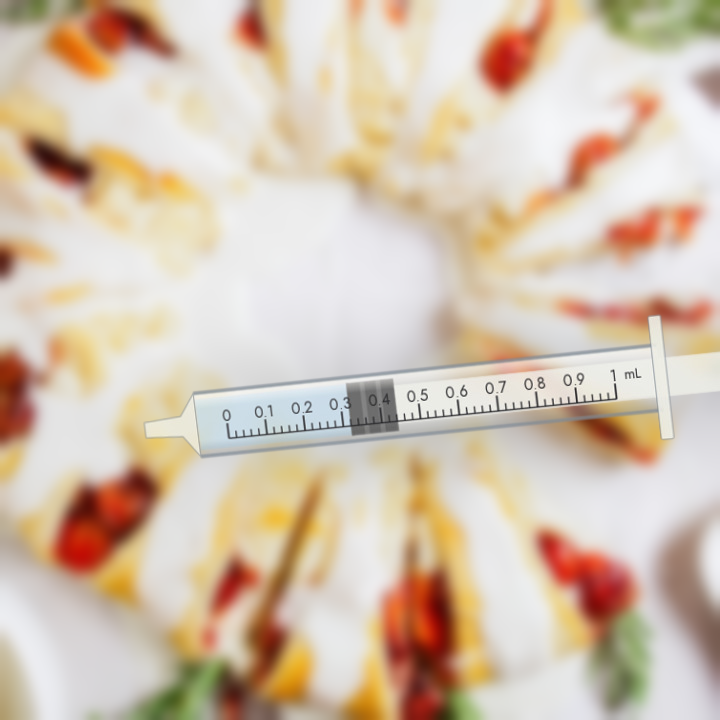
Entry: 0.32 mL
